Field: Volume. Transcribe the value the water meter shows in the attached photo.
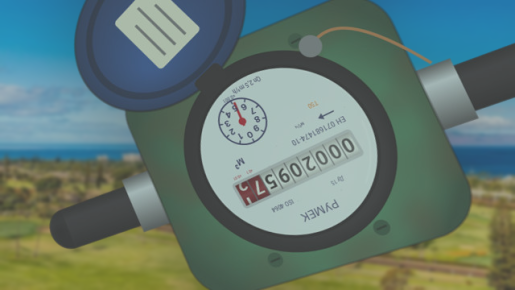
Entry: 2095.715 m³
